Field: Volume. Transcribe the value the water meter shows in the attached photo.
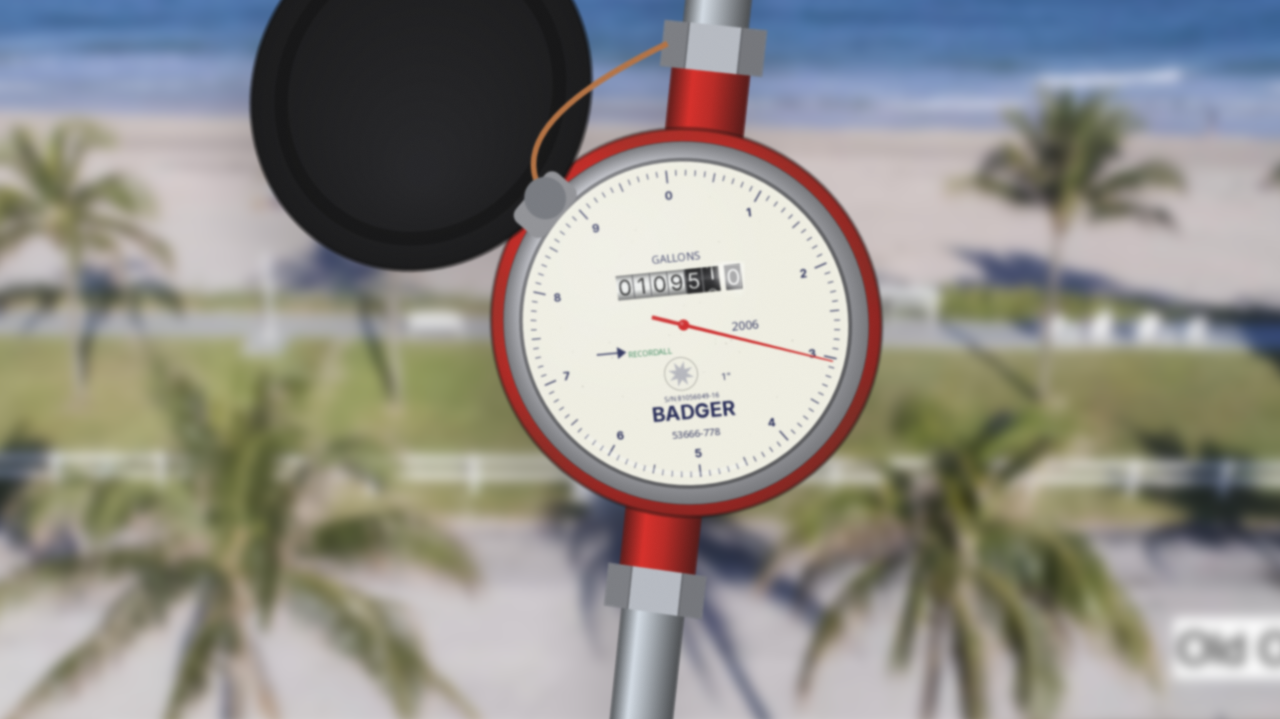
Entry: 109513.0 gal
